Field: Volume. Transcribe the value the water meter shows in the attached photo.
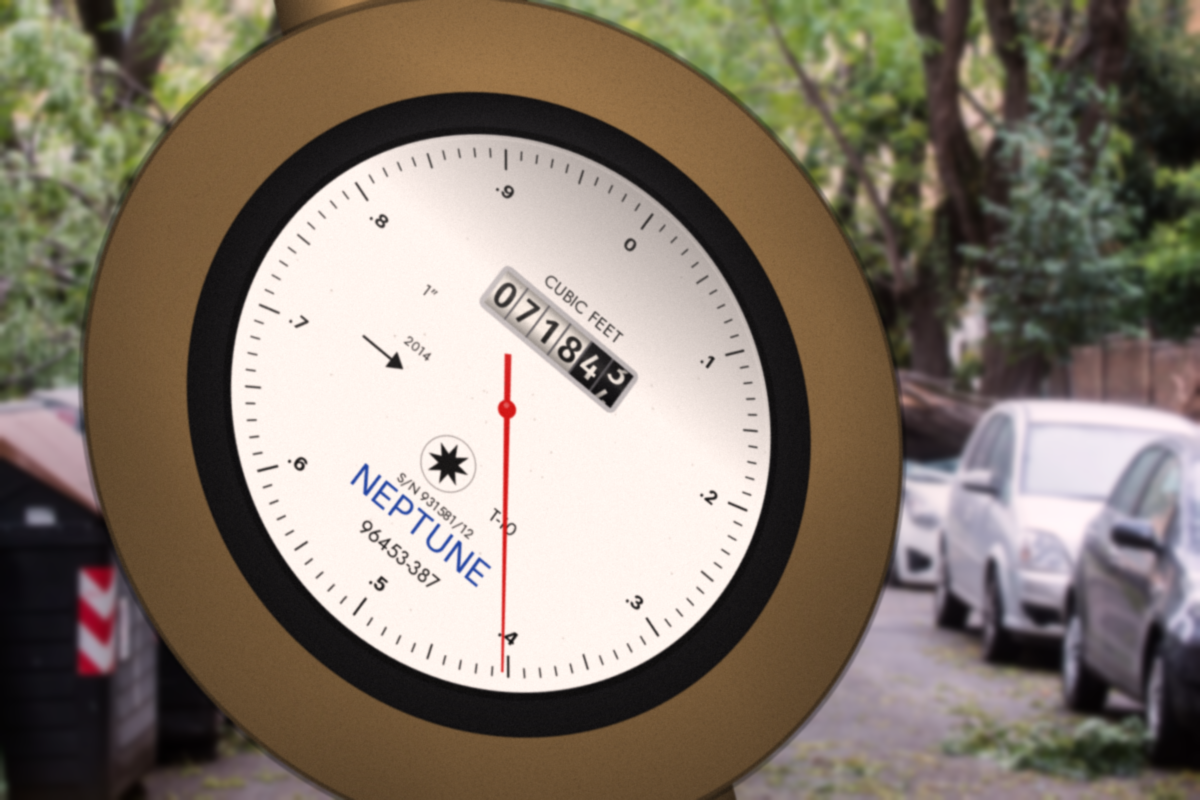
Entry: 71843.40 ft³
